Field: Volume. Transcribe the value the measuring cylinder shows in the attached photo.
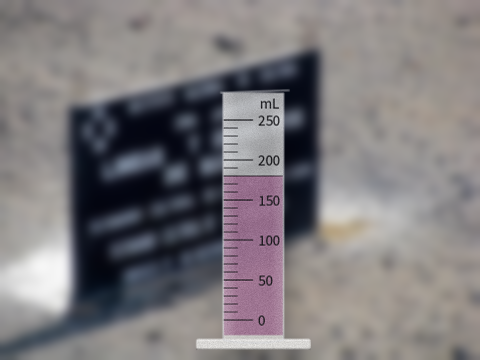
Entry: 180 mL
